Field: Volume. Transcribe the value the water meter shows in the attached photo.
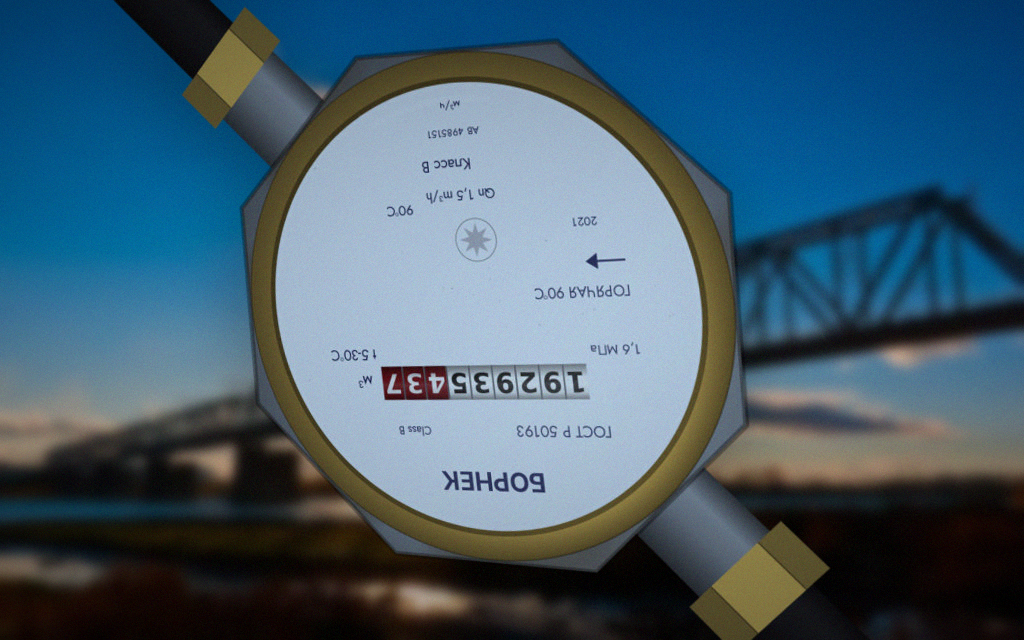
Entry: 192935.437 m³
